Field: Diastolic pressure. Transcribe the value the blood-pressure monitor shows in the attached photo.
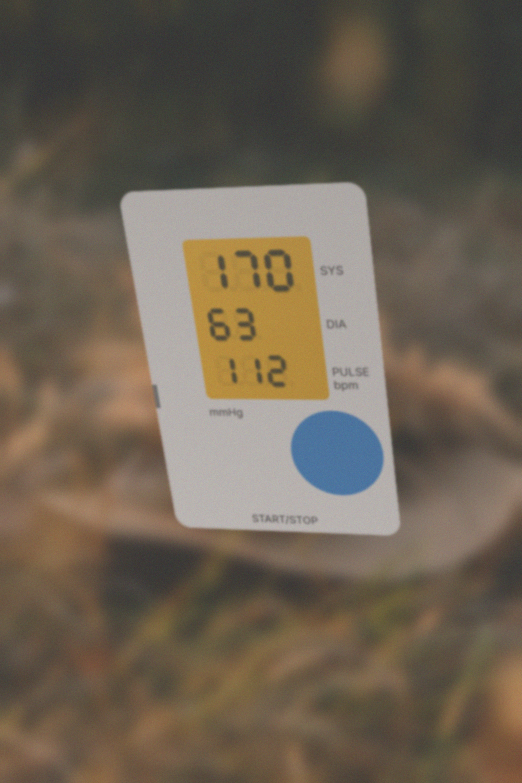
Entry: 63 mmHg
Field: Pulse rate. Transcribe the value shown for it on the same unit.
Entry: 112 bpm
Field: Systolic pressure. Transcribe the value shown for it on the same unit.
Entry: 170 mmHg
